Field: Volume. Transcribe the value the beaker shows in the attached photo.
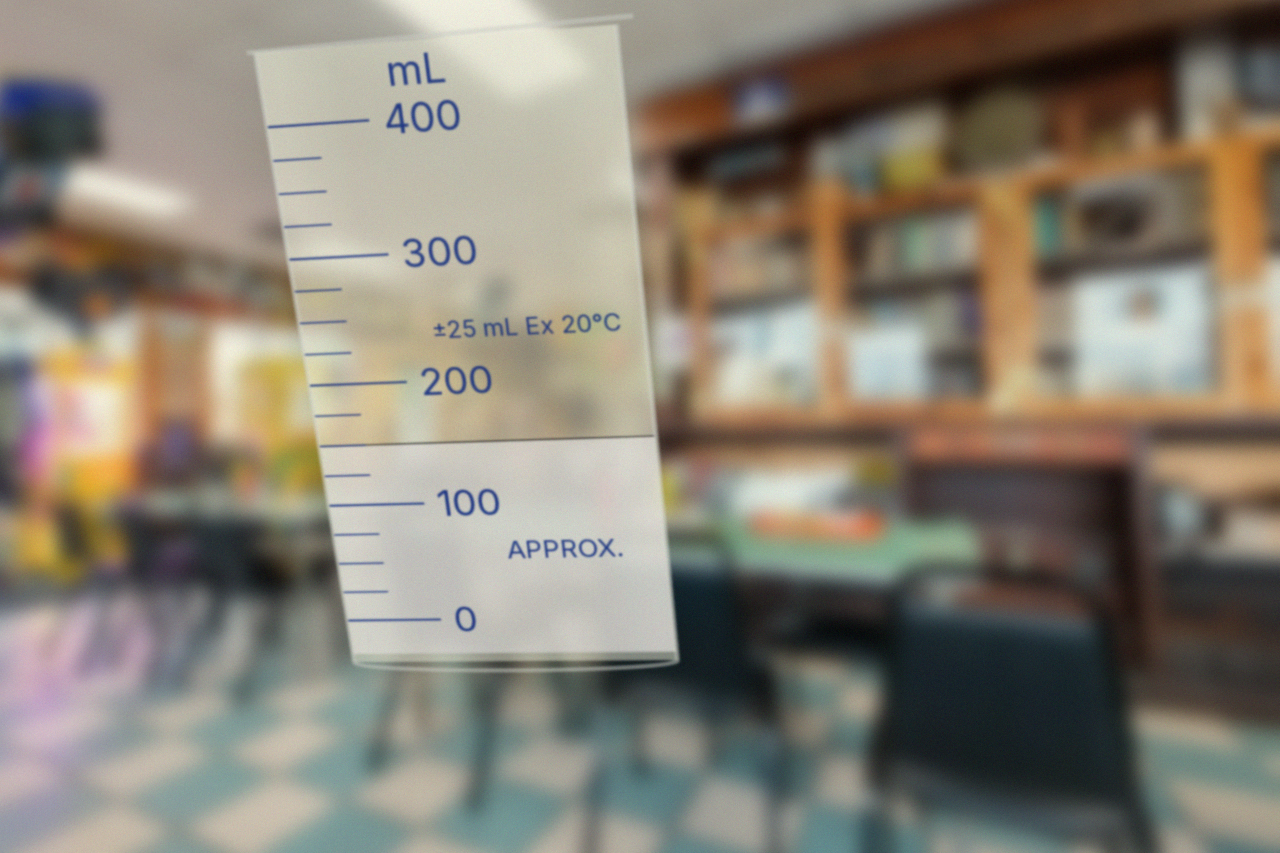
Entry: 150 mL
